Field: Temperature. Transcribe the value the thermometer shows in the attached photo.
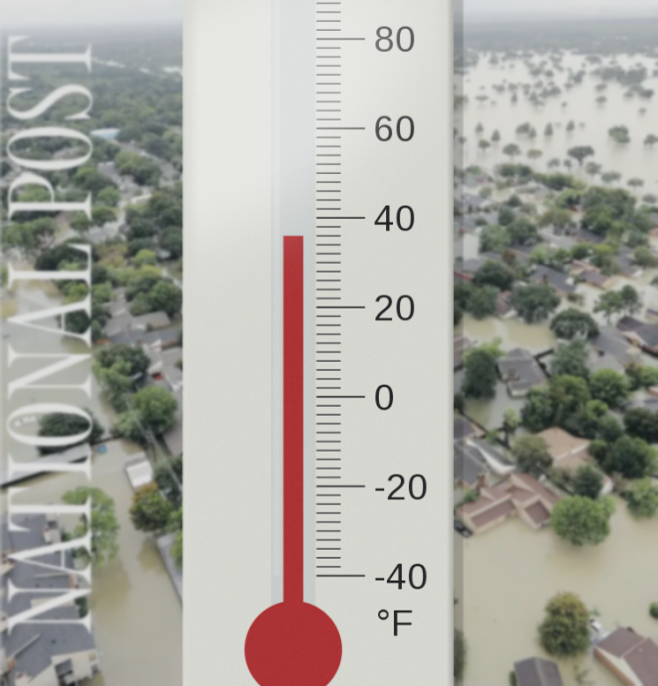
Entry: 36 °F
